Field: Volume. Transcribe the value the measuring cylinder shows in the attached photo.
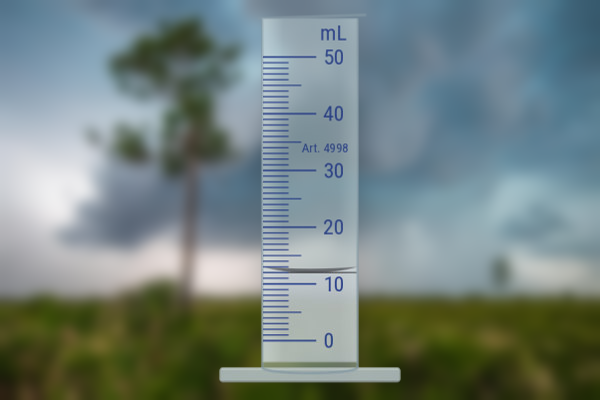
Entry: 12 mL
